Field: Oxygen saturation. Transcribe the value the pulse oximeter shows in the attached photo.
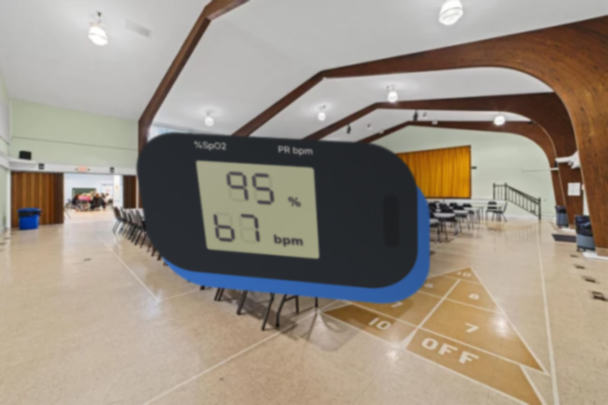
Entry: 95 %
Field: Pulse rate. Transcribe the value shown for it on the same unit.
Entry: 67 bpm
